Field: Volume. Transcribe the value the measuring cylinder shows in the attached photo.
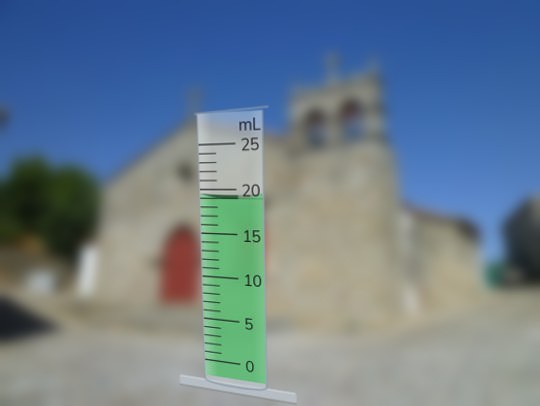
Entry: 19 mL
